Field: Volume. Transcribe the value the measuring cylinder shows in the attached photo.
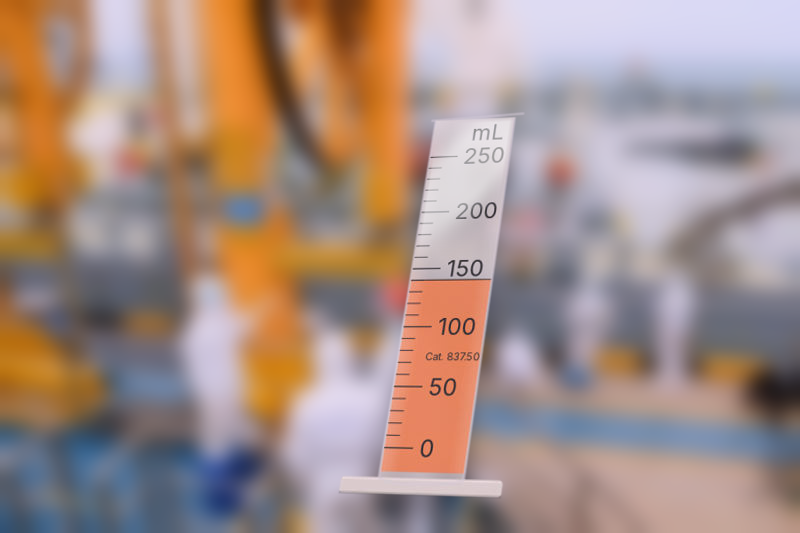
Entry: 140 mL
